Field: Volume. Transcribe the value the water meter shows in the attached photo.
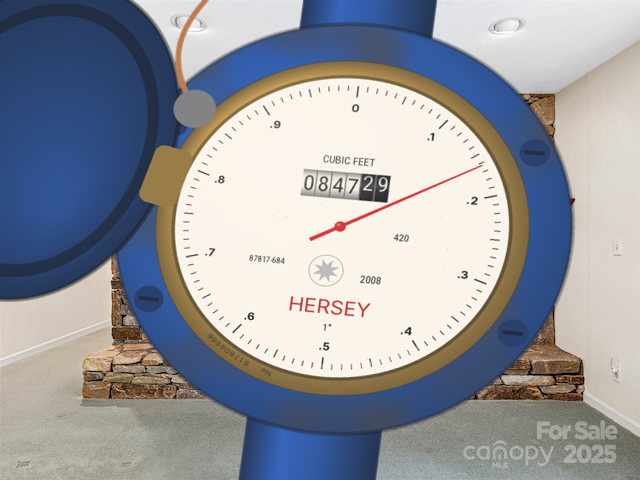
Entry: 84729.16 ft³
